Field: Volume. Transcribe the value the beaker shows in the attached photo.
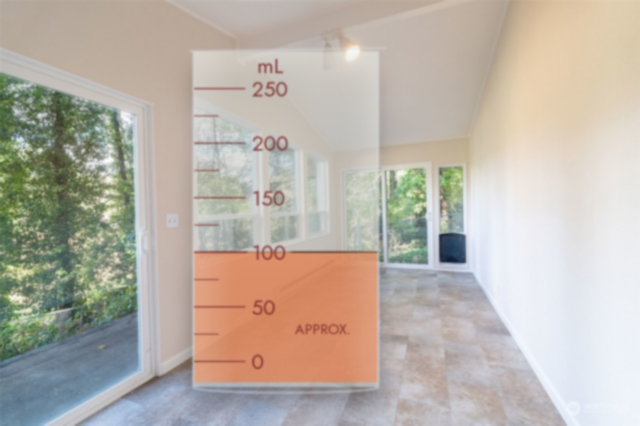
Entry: 100 mL
